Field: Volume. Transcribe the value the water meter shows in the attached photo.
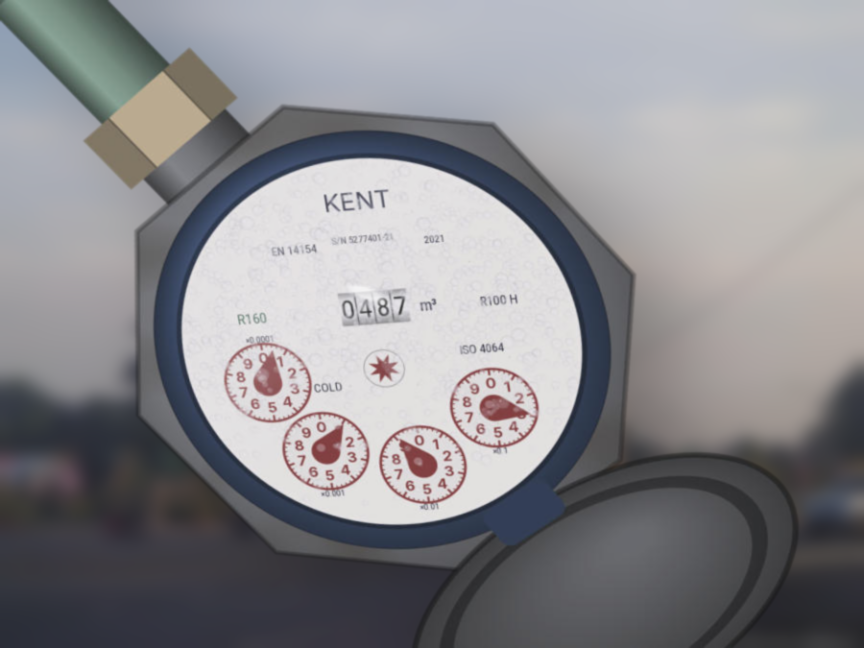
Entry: 487.2910 m³
